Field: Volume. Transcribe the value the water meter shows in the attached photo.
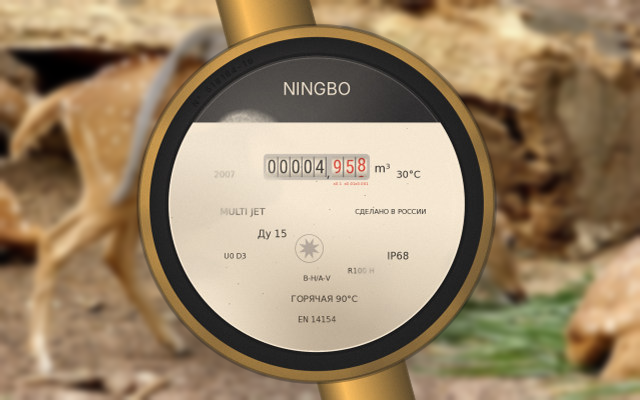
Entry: 4.958 m³
